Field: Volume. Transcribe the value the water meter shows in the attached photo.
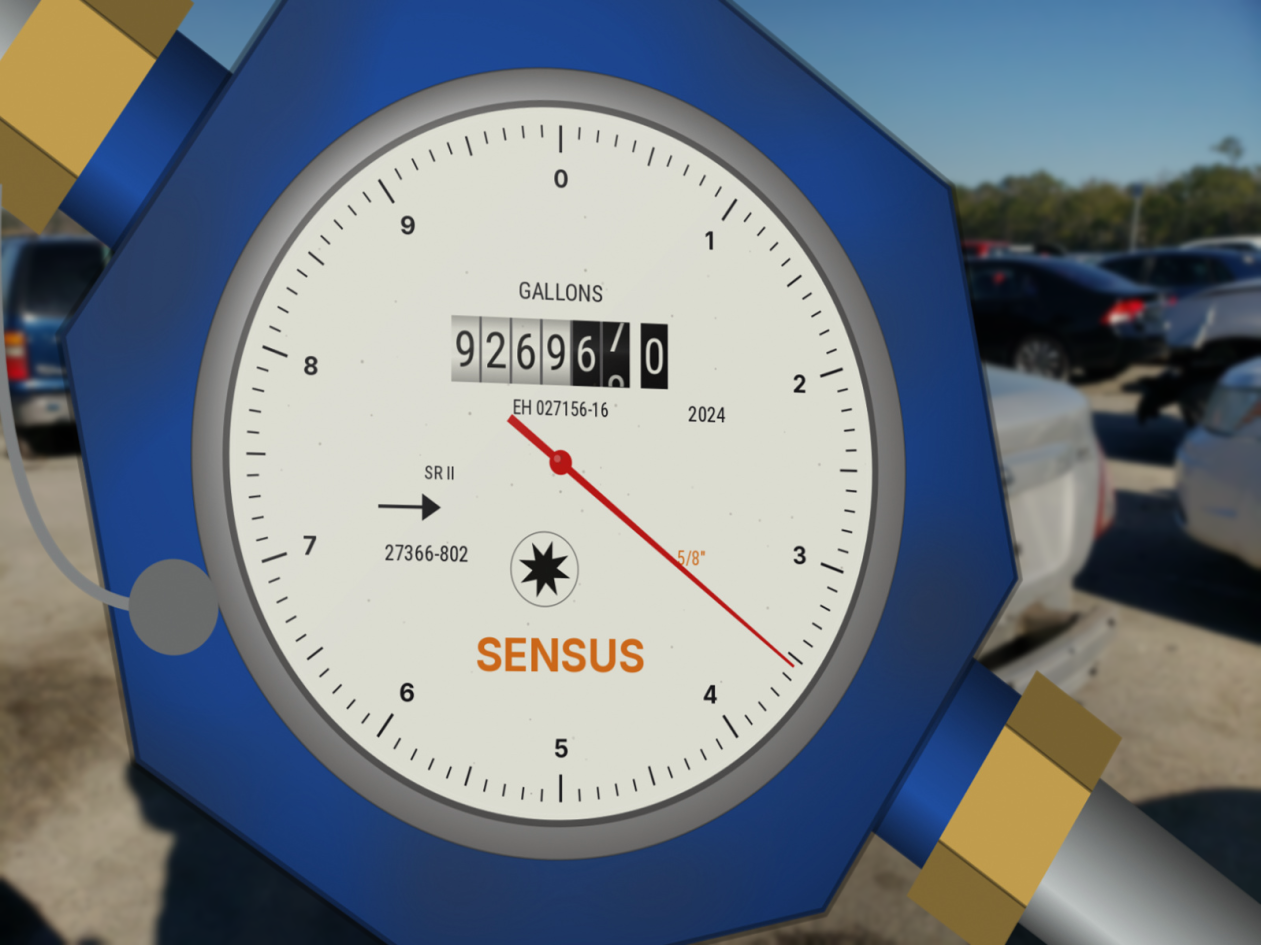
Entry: 9269673.5 gal
